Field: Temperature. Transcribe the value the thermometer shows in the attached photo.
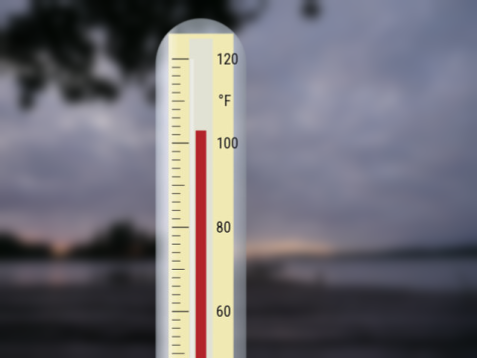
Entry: 103 °F
